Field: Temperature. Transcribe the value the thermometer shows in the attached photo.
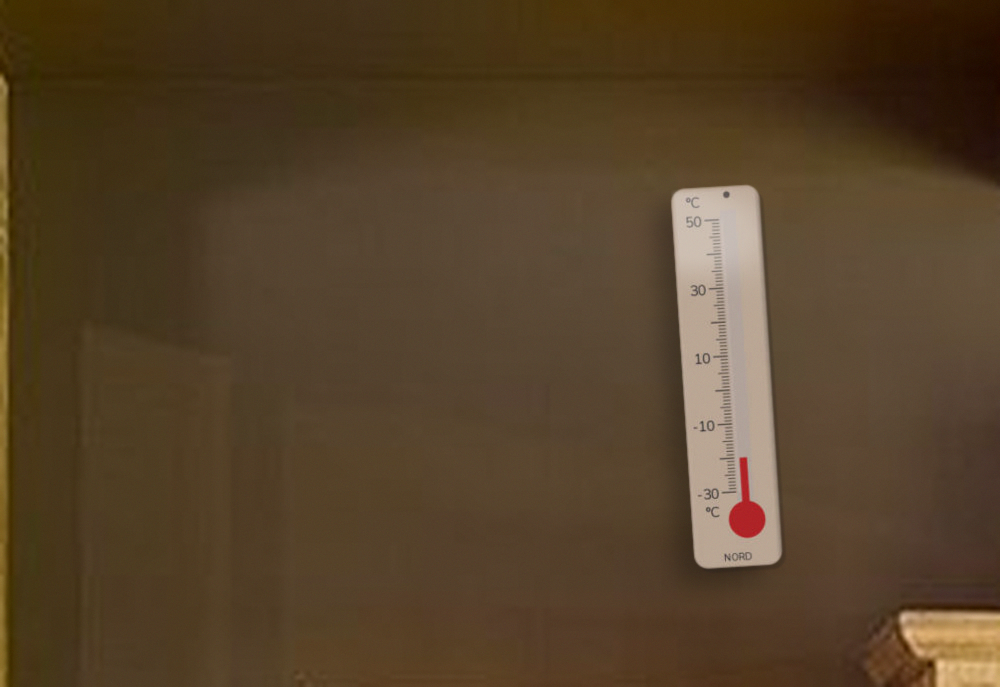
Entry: -20 °C
